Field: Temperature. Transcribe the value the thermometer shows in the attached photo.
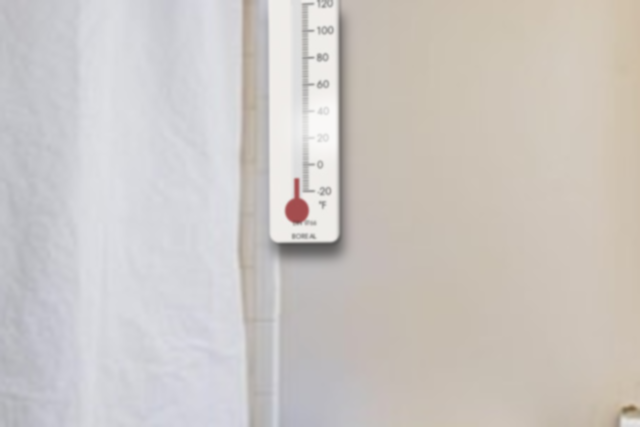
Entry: -10 °F
